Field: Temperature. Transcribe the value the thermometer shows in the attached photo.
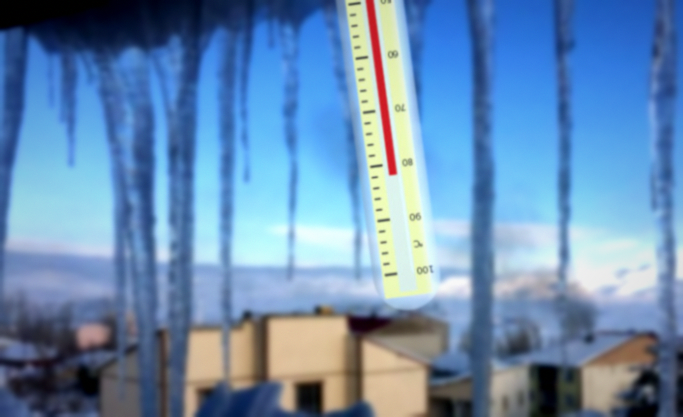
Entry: 82 °C
